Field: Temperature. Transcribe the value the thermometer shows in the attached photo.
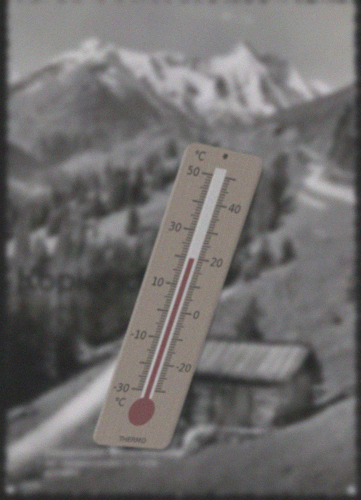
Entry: 20 °C
